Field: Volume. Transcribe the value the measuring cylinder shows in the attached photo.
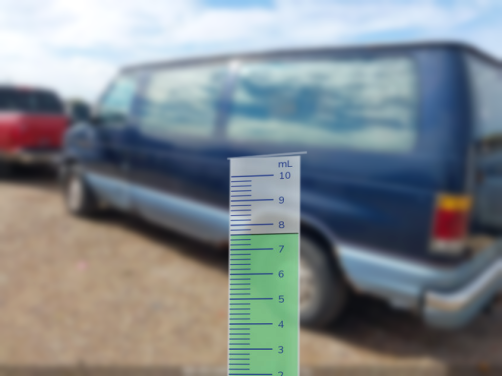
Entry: 7.6 mL
